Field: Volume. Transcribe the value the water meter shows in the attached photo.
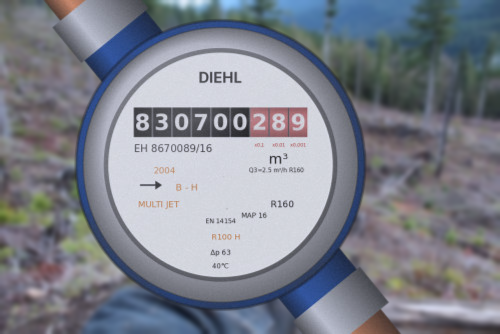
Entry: 830700.289 m³
